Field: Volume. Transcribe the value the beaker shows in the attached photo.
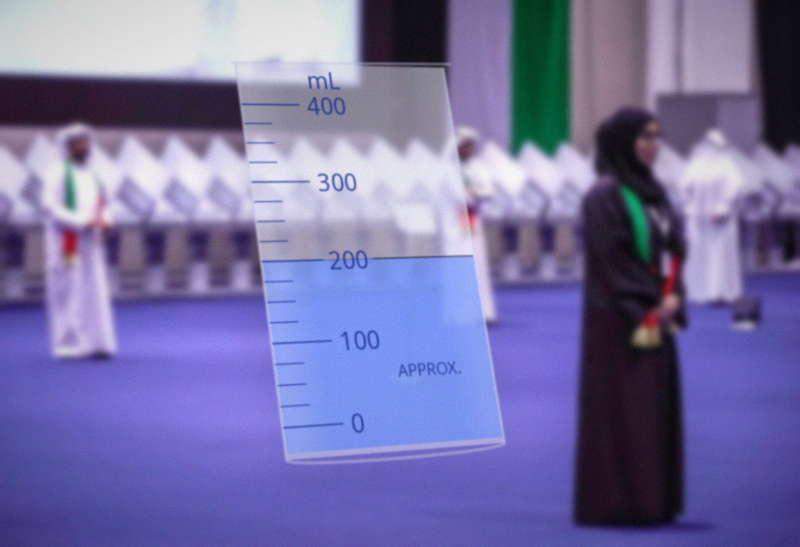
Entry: 200 mL
